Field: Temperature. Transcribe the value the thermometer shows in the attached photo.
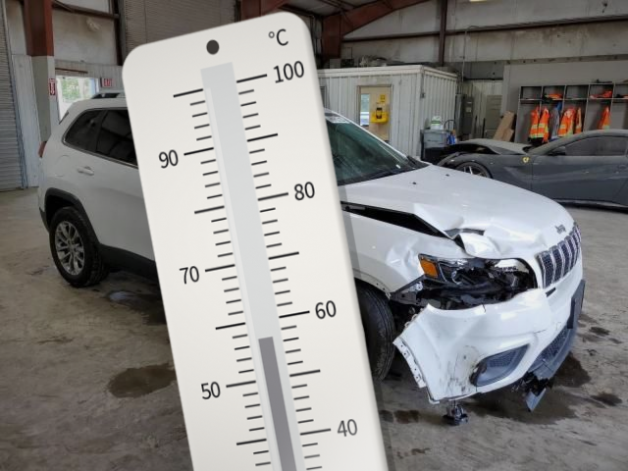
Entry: 57 °C
